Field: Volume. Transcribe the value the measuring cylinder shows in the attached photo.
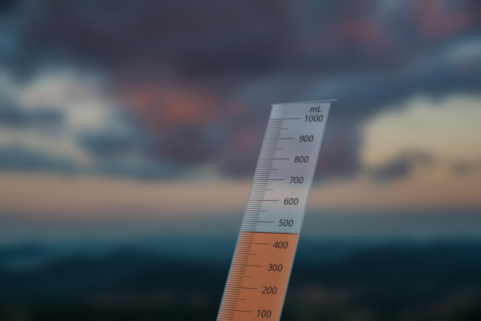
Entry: 450 mL
